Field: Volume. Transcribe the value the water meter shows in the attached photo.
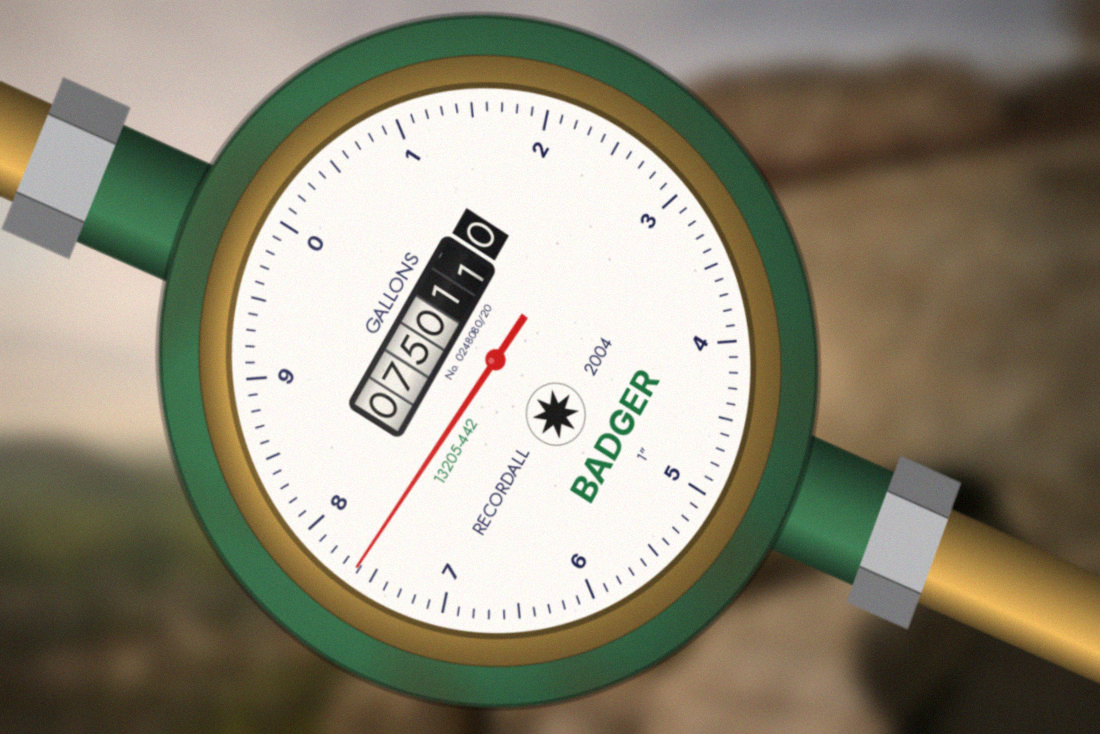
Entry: 750107.6 gal
